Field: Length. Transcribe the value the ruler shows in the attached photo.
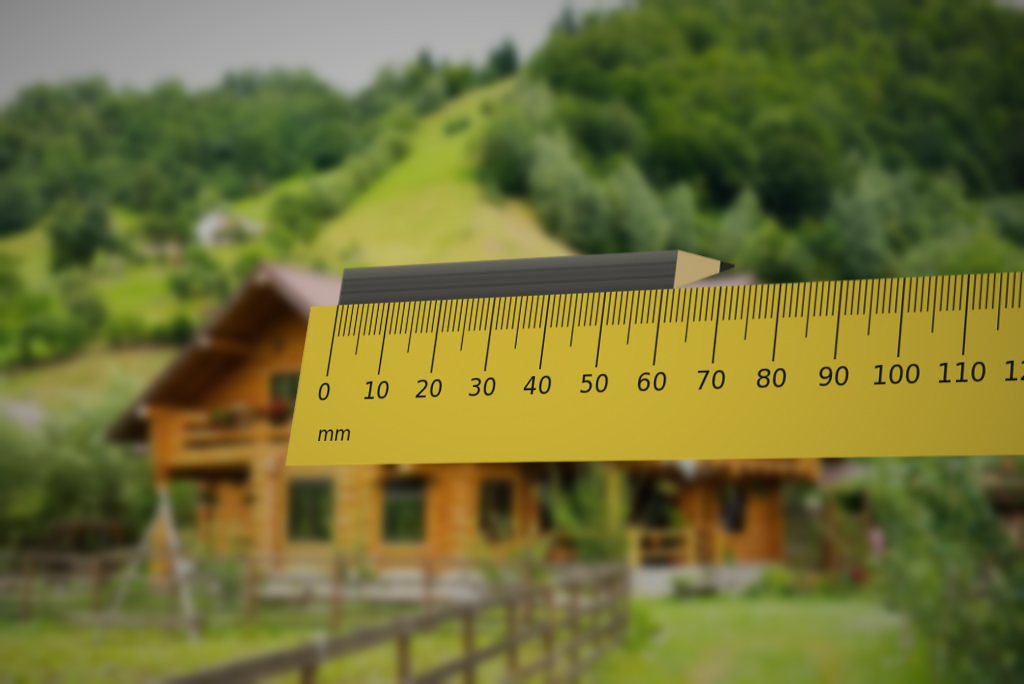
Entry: 72 mm
